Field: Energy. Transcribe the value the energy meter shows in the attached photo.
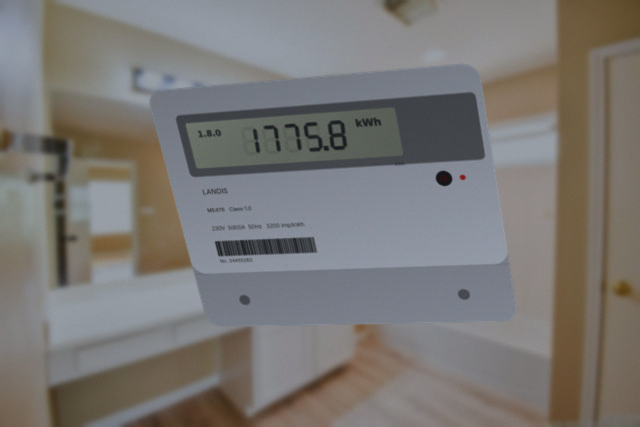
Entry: 1775.8 kWh
